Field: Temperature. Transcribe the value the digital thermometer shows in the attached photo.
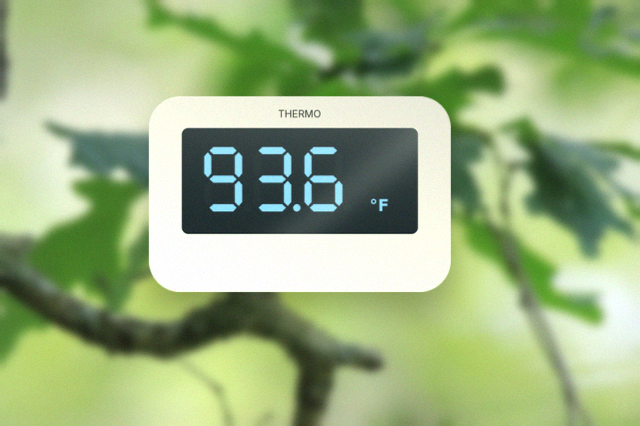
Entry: 93.6 °F
